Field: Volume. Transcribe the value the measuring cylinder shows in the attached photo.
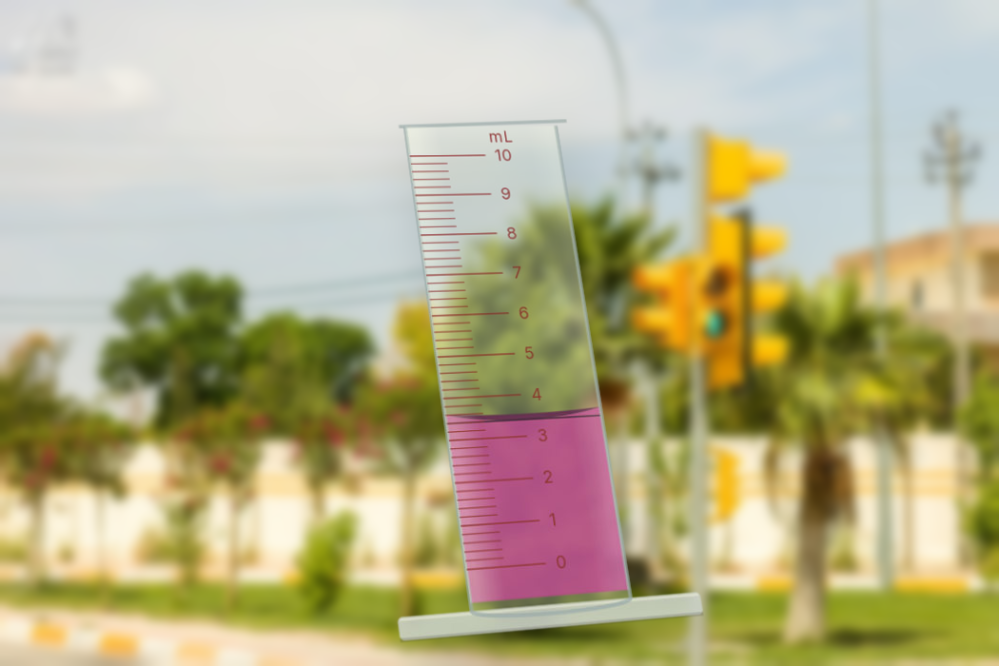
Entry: 3.4 mL
